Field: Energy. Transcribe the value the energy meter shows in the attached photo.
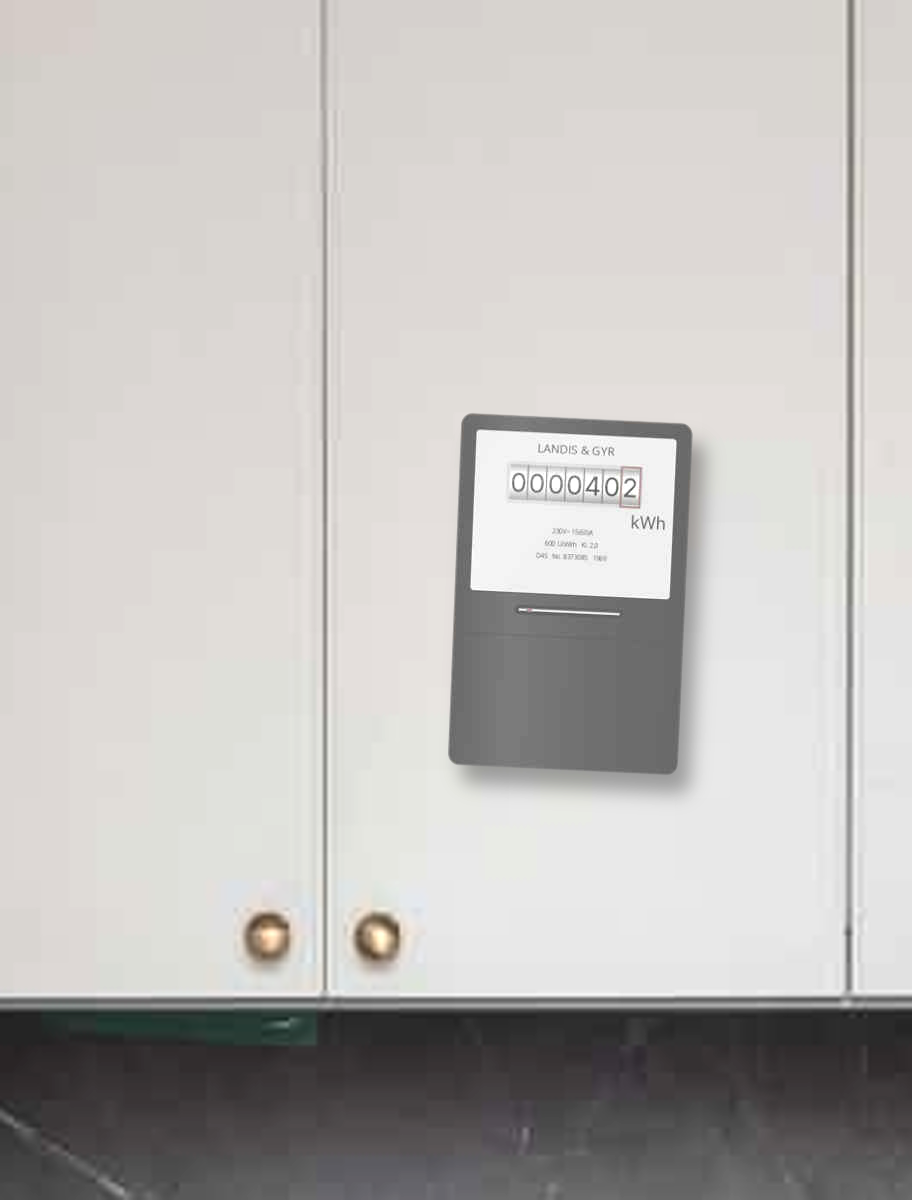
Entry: 40.2 kWh
